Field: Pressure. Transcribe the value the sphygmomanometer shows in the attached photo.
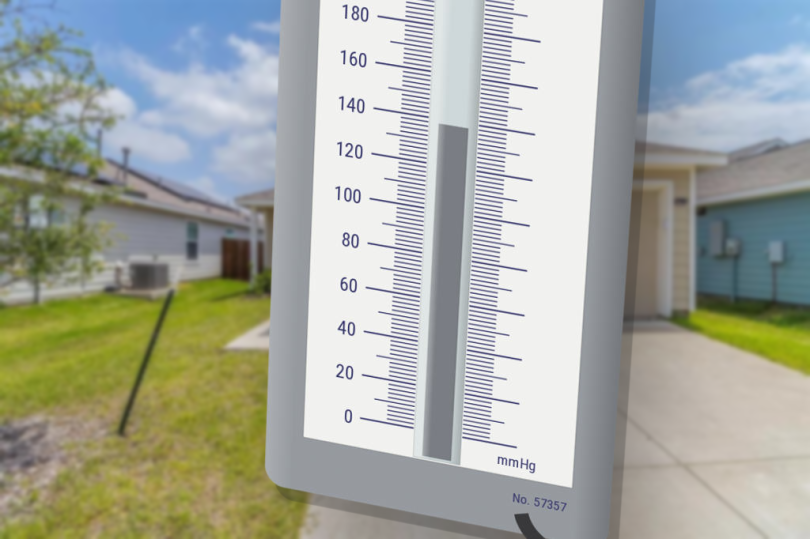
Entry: 138 mmHg
